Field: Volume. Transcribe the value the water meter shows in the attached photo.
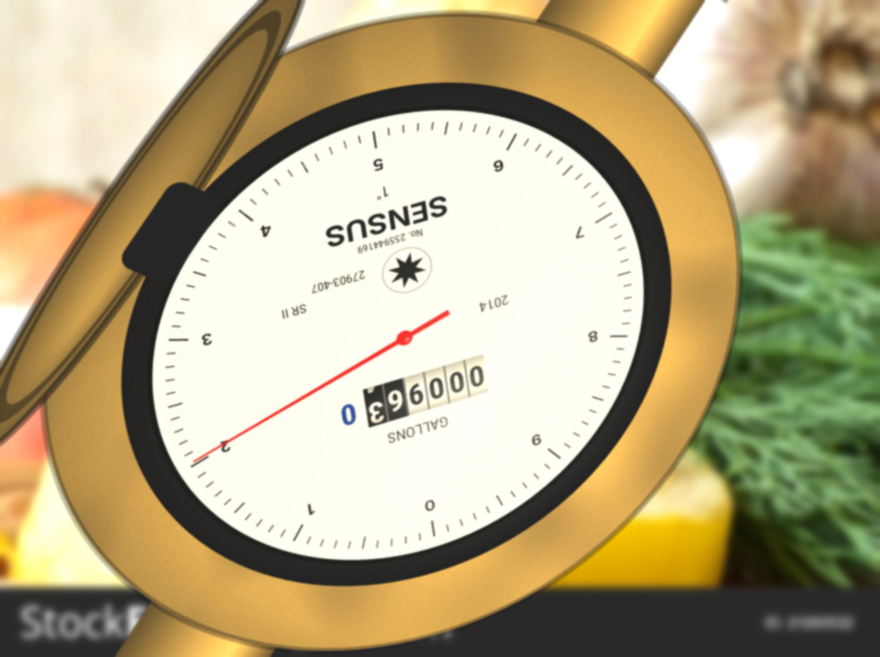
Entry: 9632.0 gal
